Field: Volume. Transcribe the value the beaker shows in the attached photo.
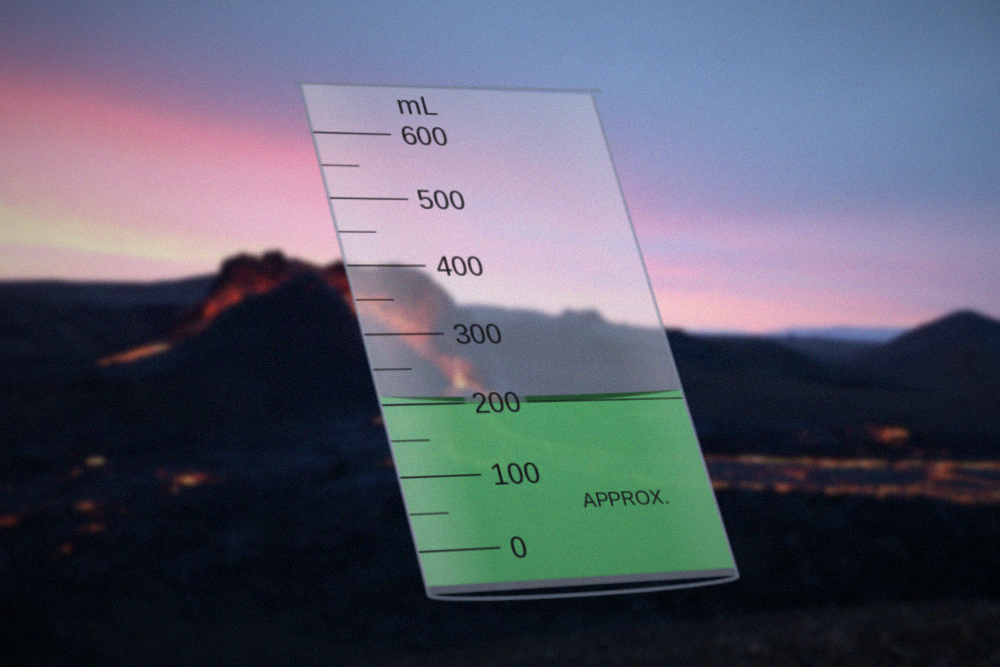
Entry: 200 mL
